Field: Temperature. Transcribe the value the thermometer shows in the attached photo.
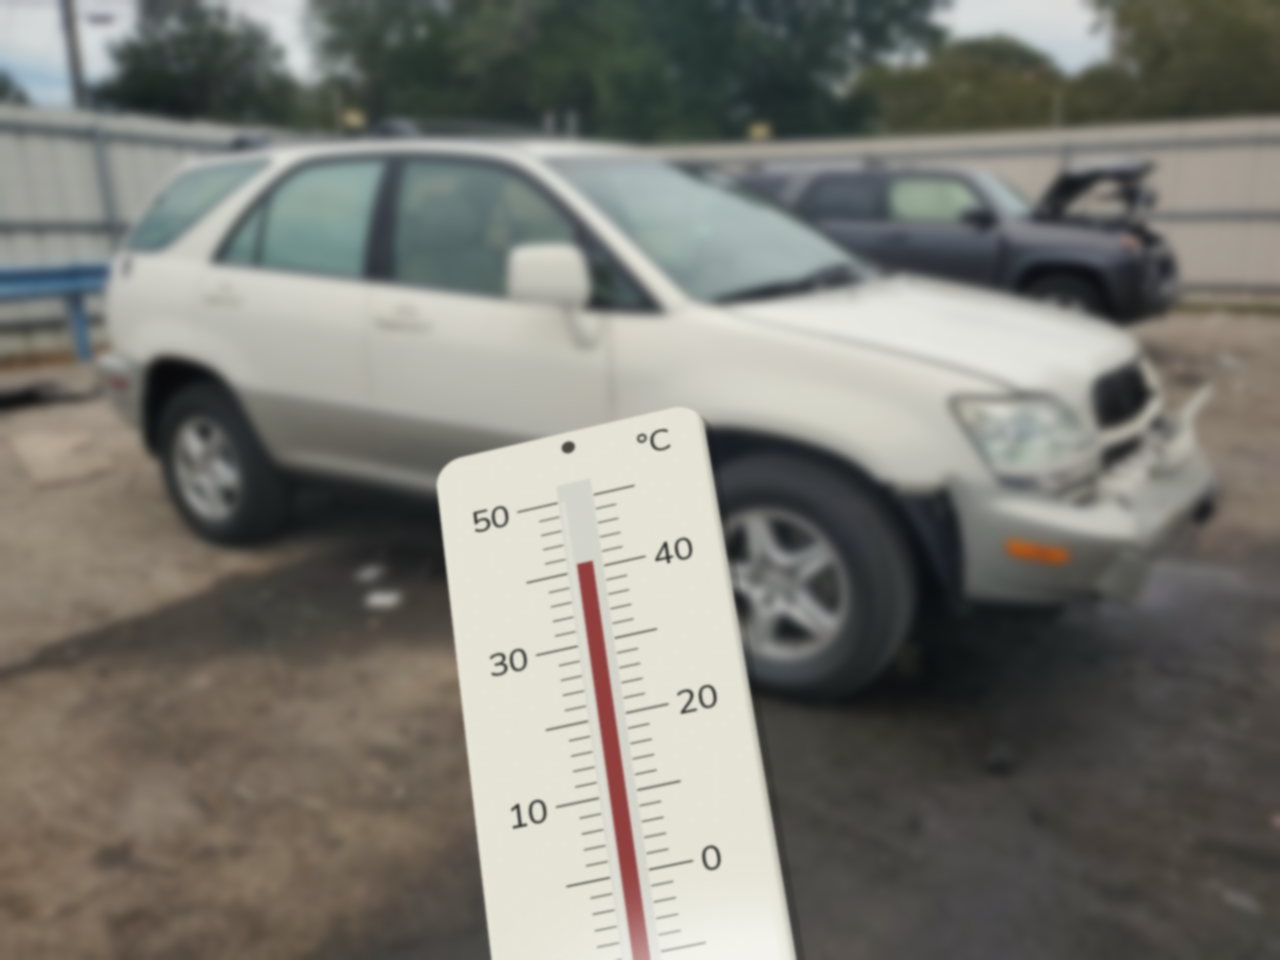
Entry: 41 °C
